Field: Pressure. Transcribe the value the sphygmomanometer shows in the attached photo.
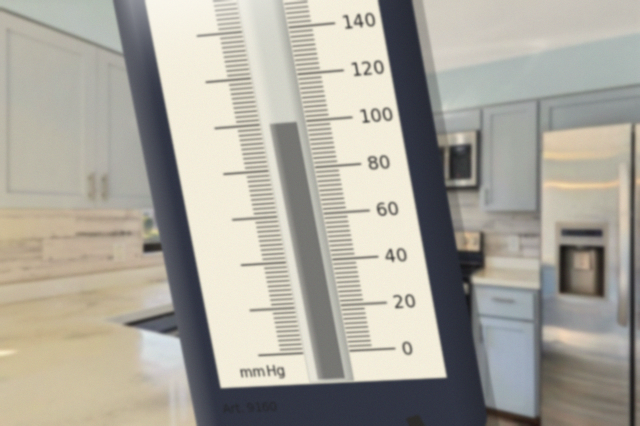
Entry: 100 mmHg
